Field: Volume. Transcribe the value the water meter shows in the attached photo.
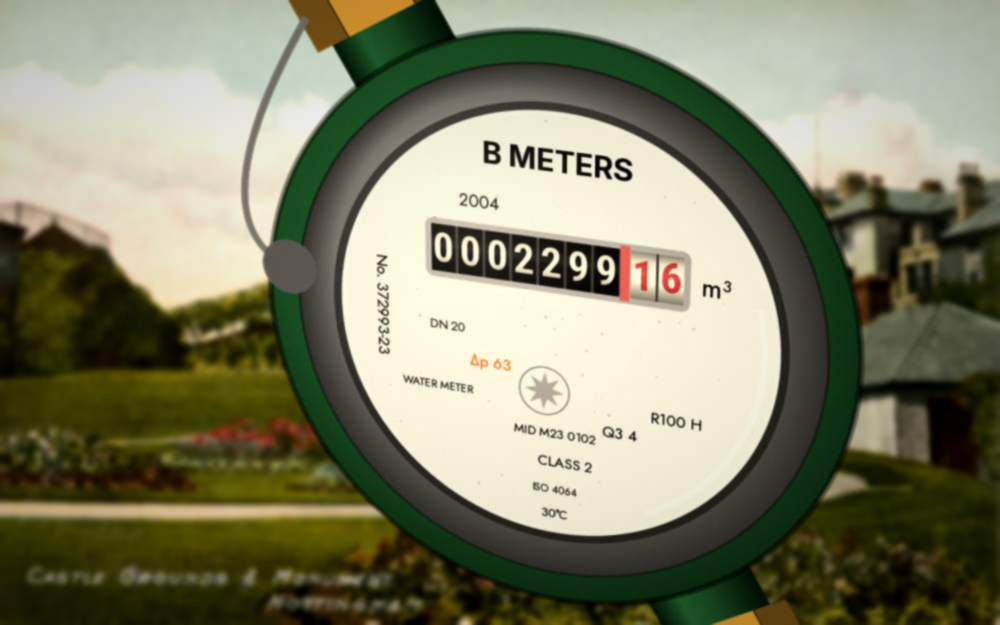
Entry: 2299.16 m³
